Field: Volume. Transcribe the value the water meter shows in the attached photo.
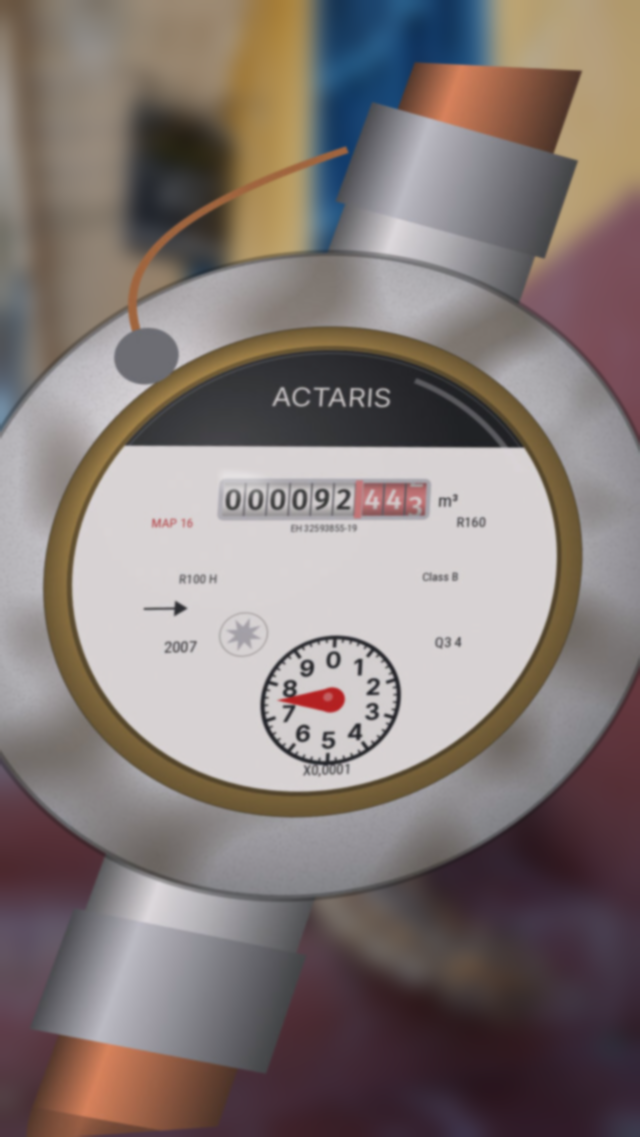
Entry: 92.4427 m³
